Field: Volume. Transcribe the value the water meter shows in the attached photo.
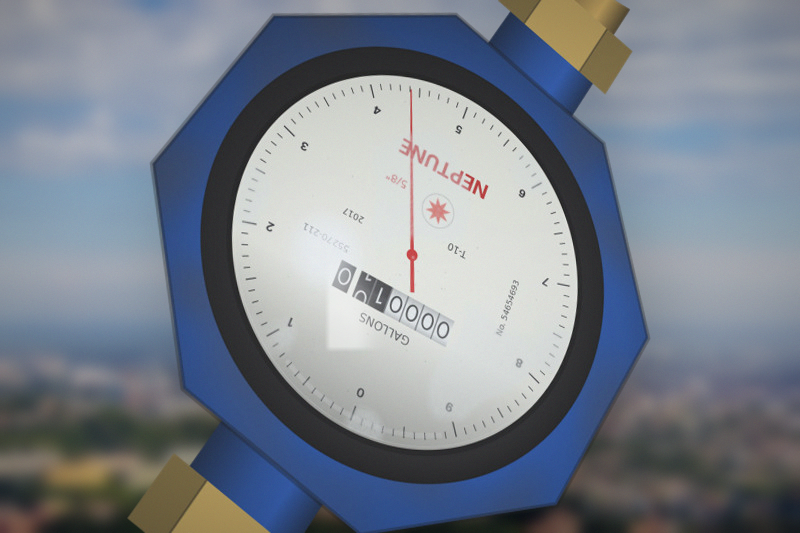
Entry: 104.4 gal
